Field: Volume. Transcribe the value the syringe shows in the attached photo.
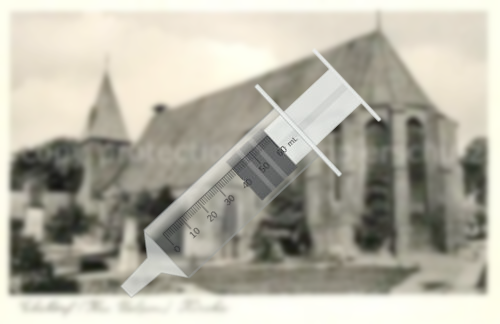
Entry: 40 mL
